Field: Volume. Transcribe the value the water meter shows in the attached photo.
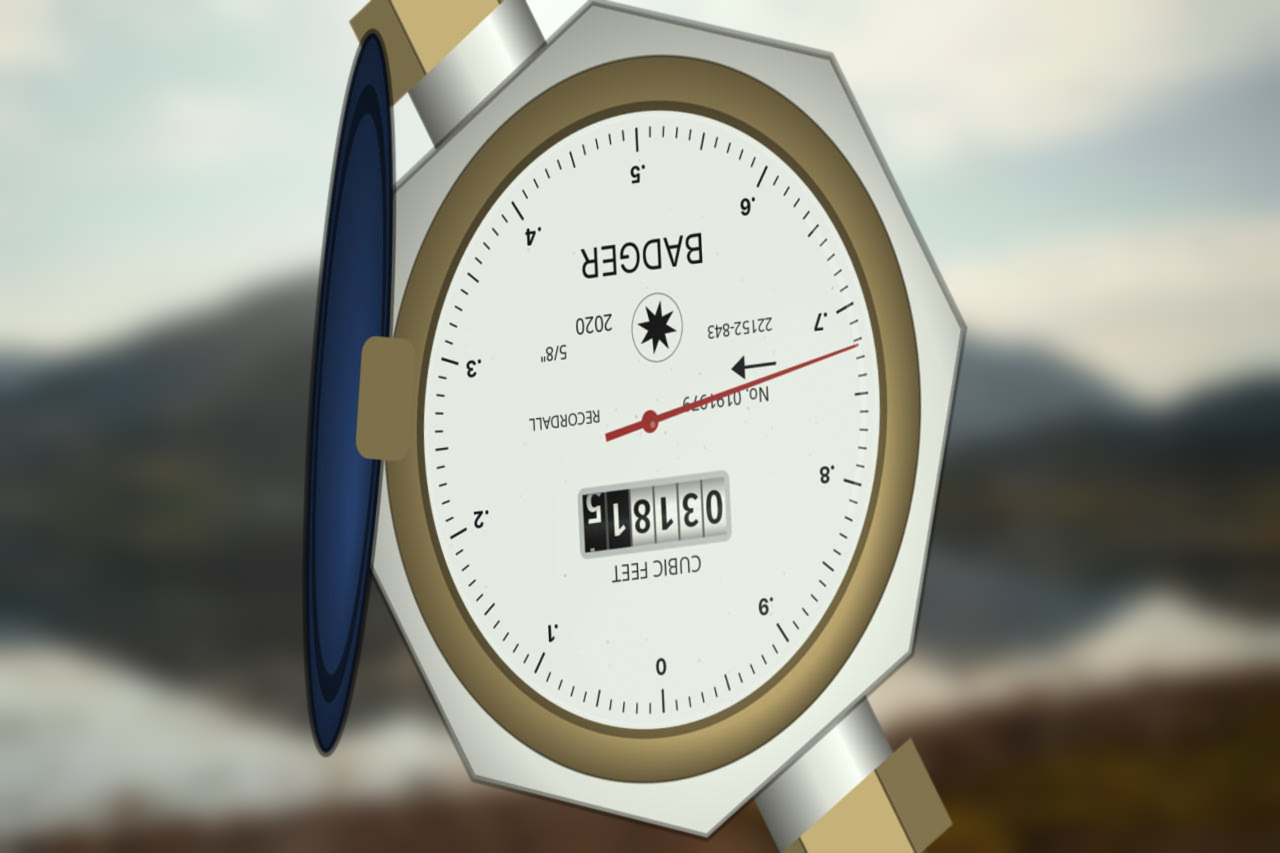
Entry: 31814.72 ft³
